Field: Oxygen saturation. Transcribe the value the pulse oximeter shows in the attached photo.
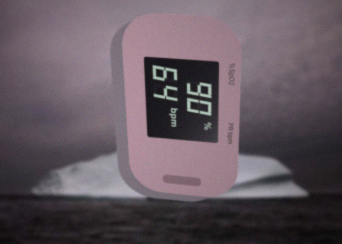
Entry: 90 %
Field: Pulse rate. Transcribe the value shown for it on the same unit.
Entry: 64 bpm
